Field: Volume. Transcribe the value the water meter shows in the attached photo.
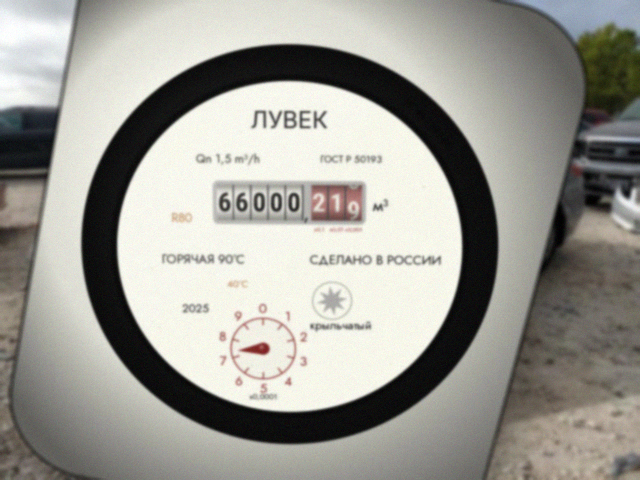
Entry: 66000.2187 m³
